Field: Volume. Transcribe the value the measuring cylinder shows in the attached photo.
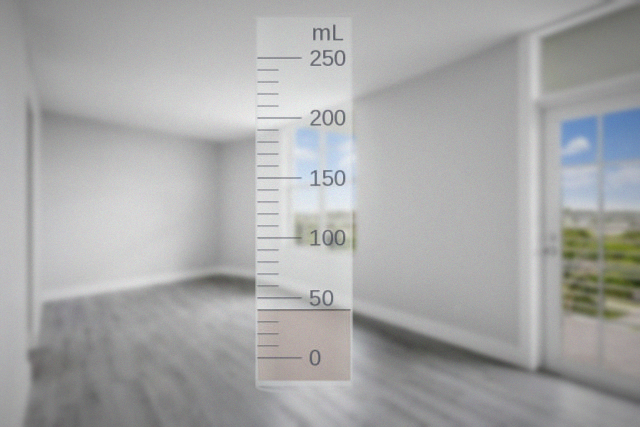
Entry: 40 mL
